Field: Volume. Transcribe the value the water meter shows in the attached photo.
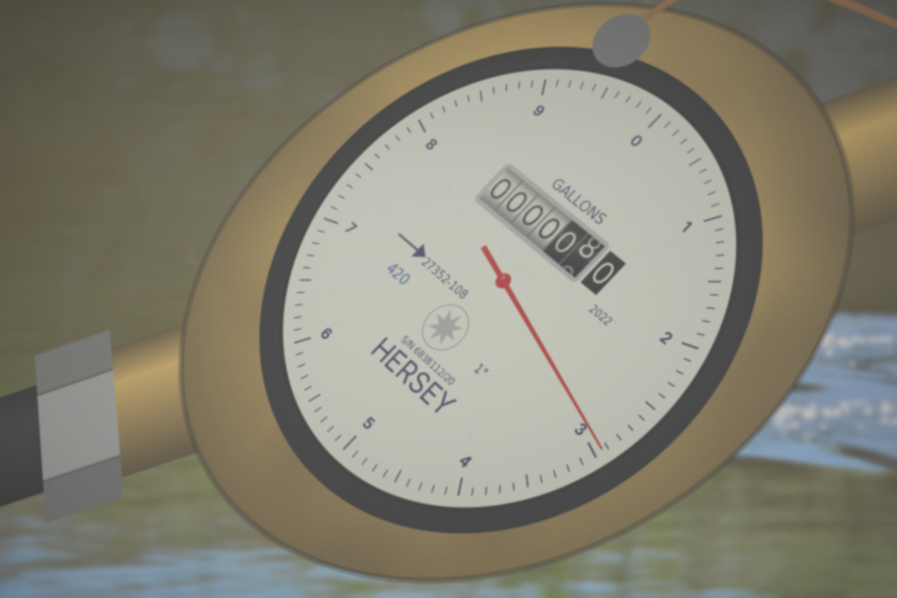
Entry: 82.9 gal
